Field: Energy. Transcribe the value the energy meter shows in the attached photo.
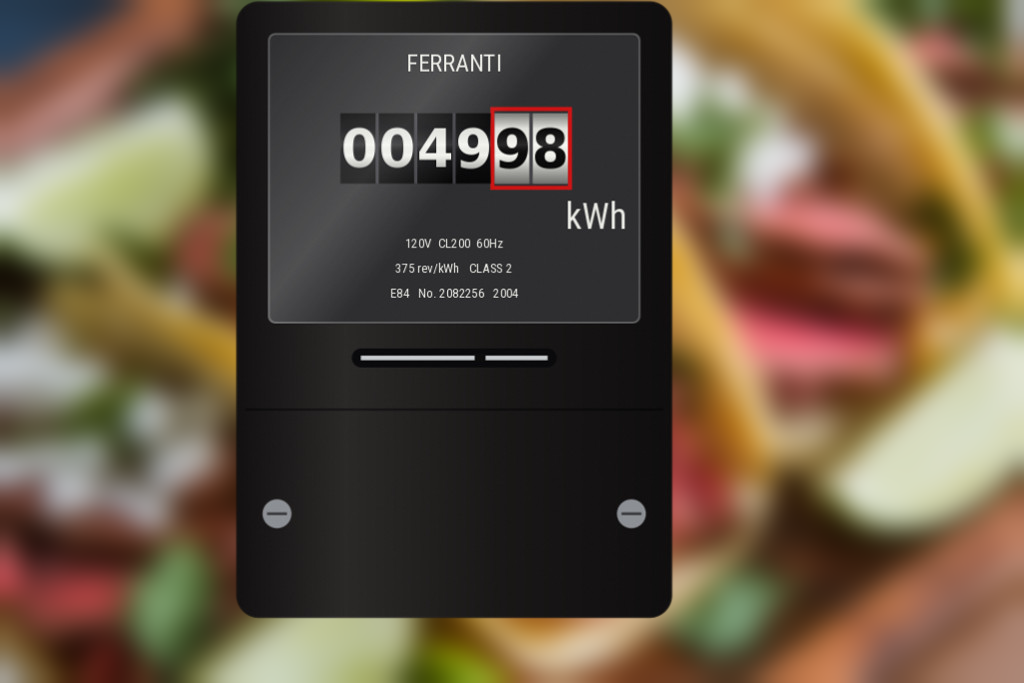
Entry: 49.98 kWh
